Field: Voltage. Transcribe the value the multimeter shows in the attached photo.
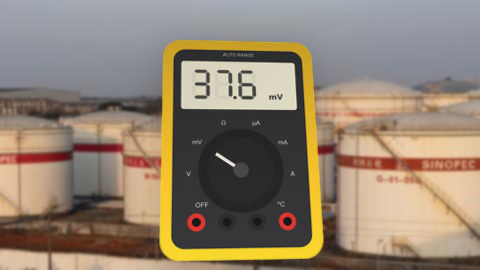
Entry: 37.6 mV
